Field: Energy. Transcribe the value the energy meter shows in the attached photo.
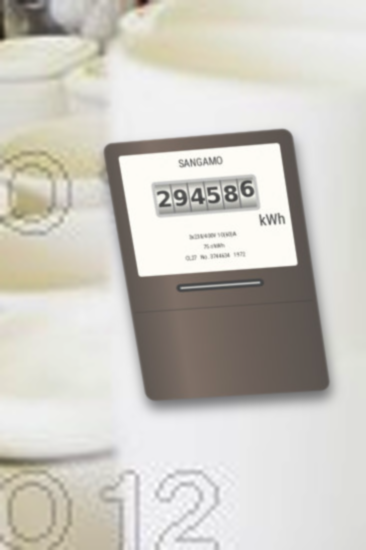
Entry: 294586 kWh
